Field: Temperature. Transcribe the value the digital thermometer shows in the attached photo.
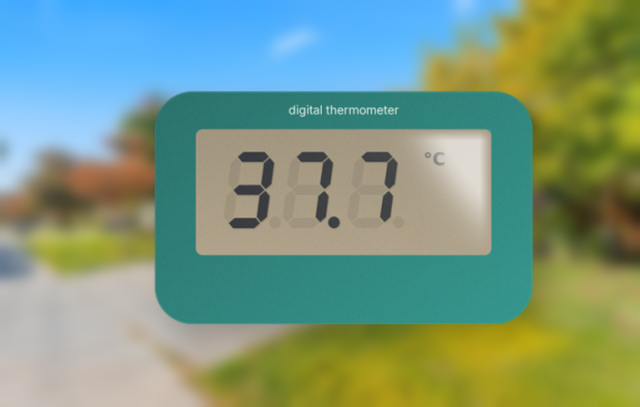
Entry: 37.7 °C
